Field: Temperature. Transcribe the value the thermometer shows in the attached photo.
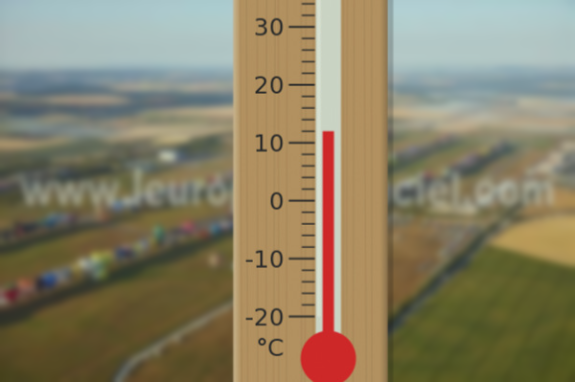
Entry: 12 °C
